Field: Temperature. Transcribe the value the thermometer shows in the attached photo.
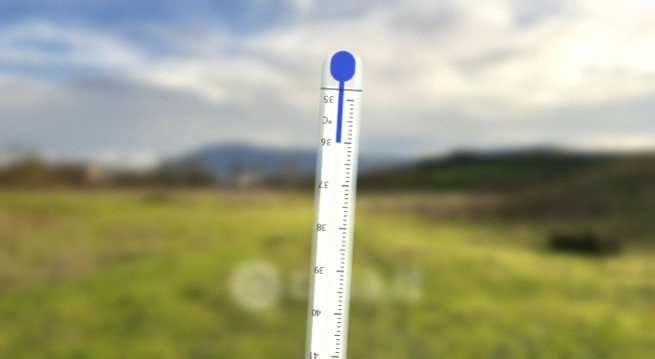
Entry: 36 °C
